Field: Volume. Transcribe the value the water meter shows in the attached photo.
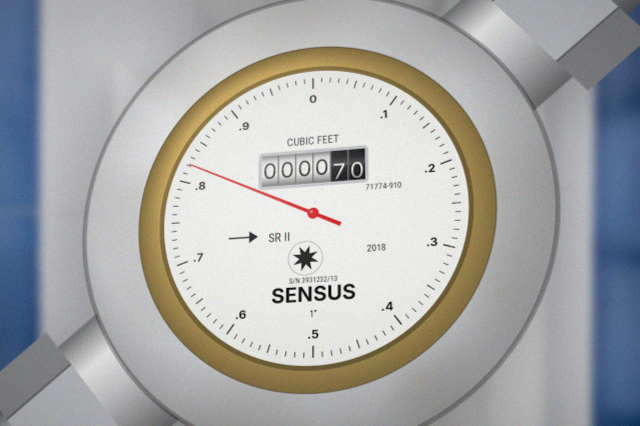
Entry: 69.82 ft³
